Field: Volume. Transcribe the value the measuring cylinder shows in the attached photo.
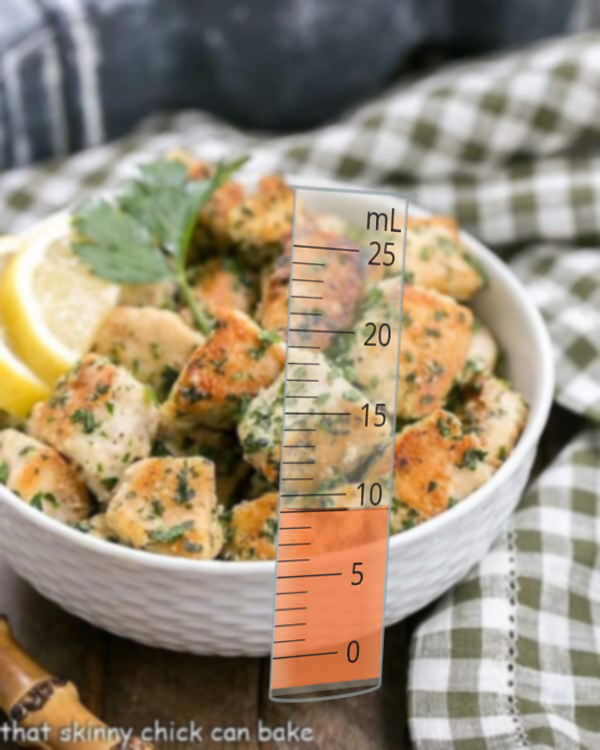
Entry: 9 mL
